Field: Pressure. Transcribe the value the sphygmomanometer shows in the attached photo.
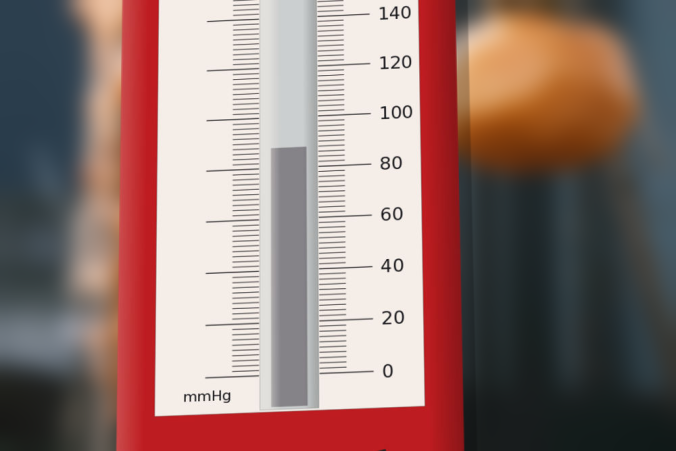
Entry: 88 mmHg
